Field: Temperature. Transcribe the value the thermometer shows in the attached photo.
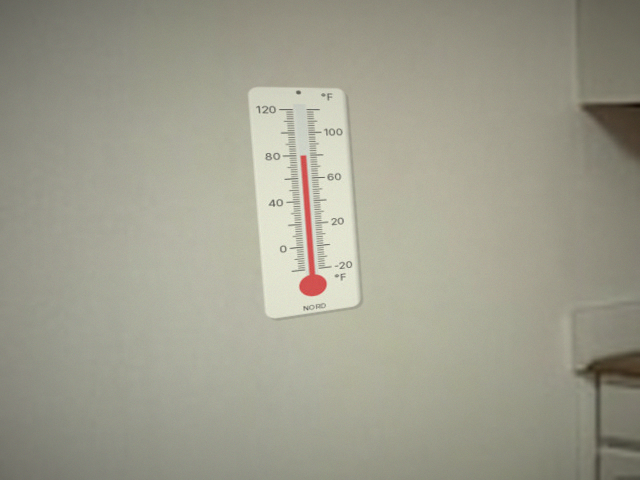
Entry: 80 °F
